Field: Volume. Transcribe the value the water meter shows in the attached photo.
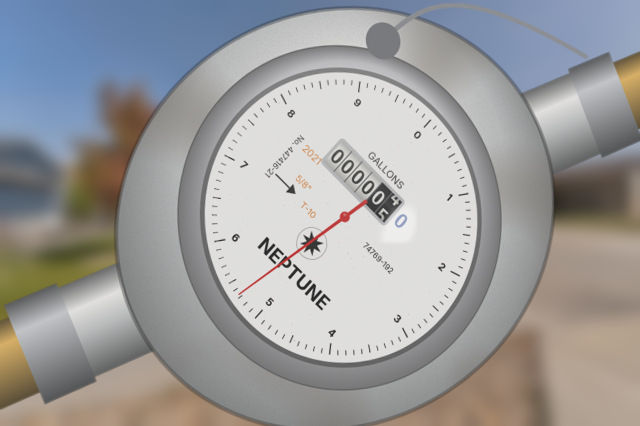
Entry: 45.3 gal
